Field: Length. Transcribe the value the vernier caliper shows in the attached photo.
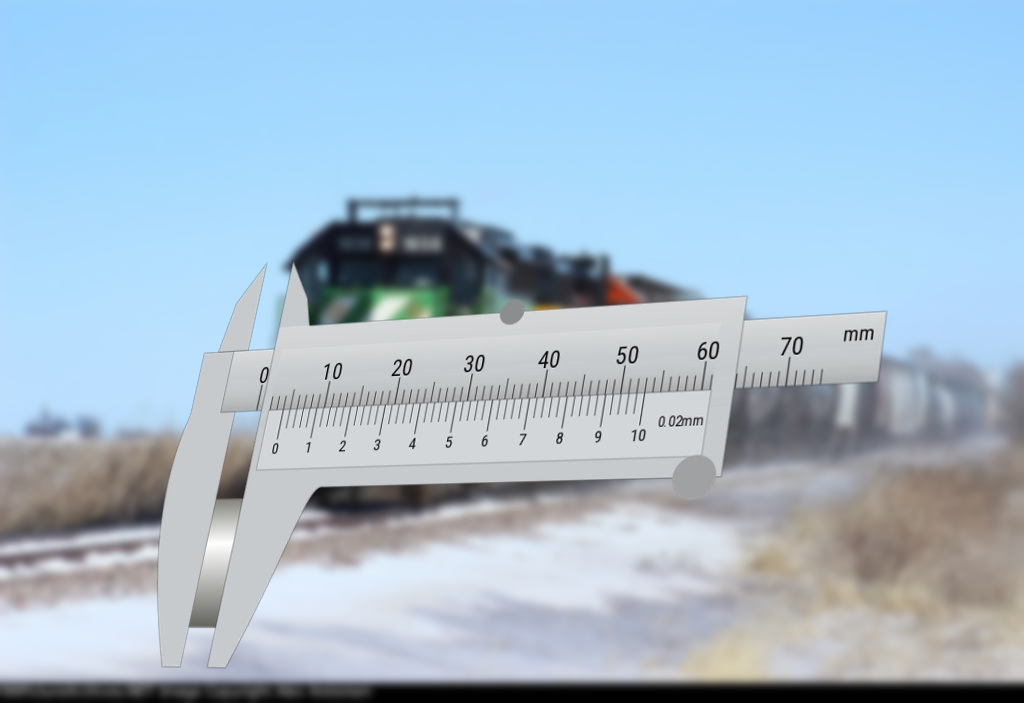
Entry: 4.0 mm
